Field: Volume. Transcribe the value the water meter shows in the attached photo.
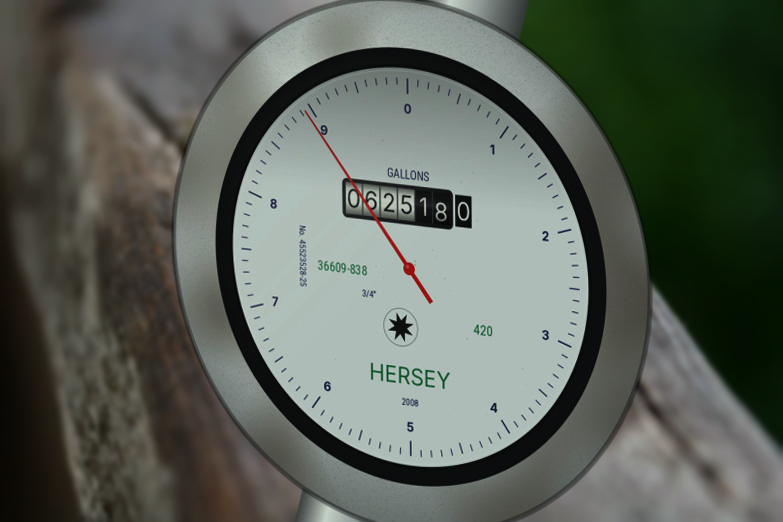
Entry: 625178.9 gal
